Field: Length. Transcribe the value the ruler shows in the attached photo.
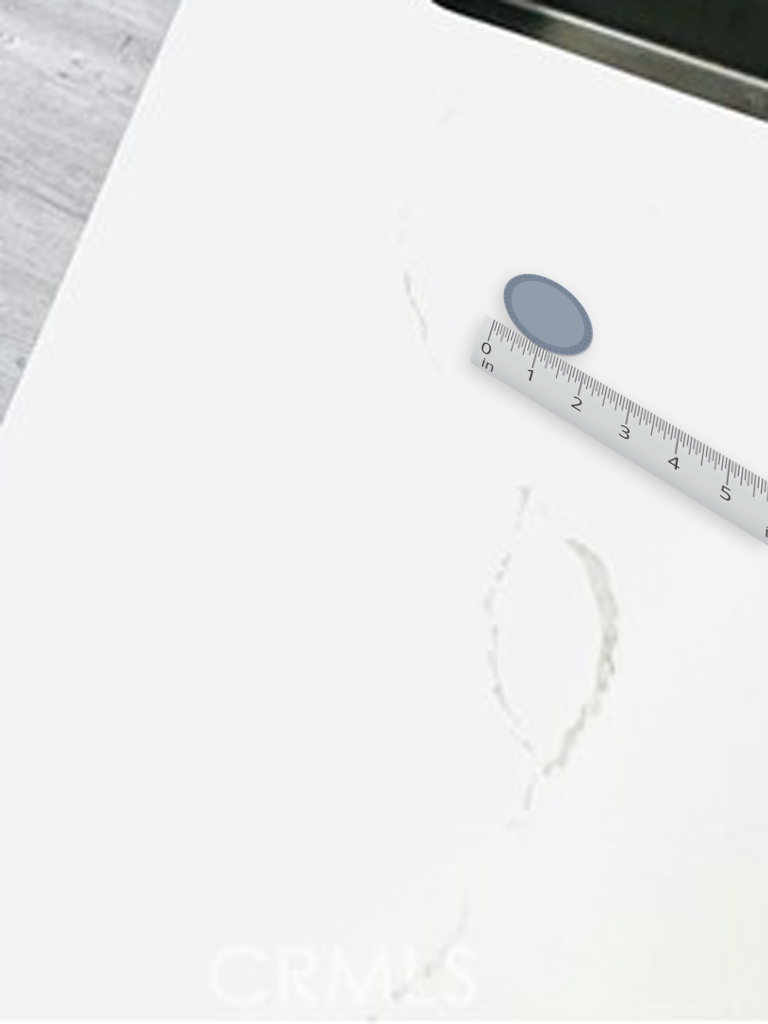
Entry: 2 in
